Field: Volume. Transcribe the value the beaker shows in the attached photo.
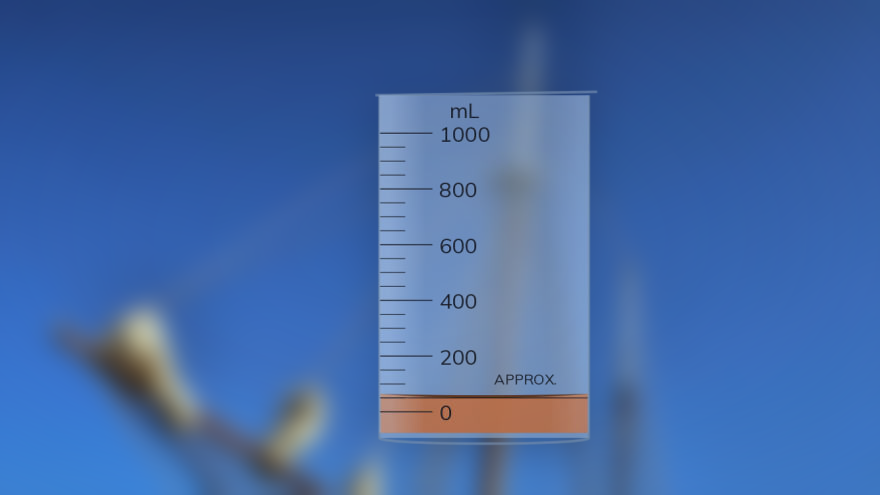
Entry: 50 mL
